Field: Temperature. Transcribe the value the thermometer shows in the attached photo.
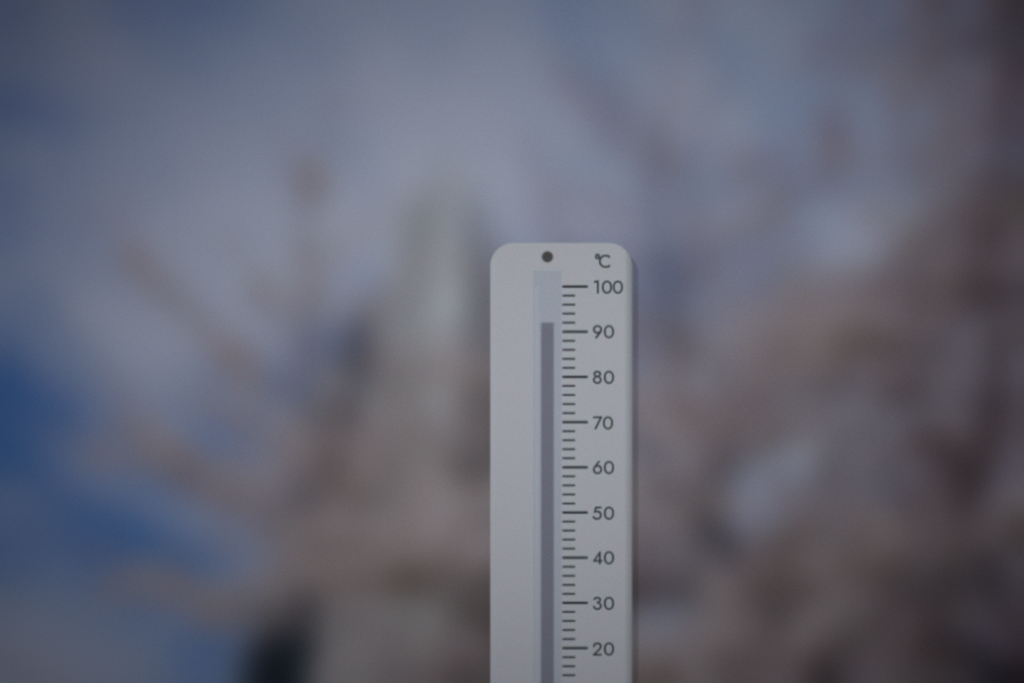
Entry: 92 °C
